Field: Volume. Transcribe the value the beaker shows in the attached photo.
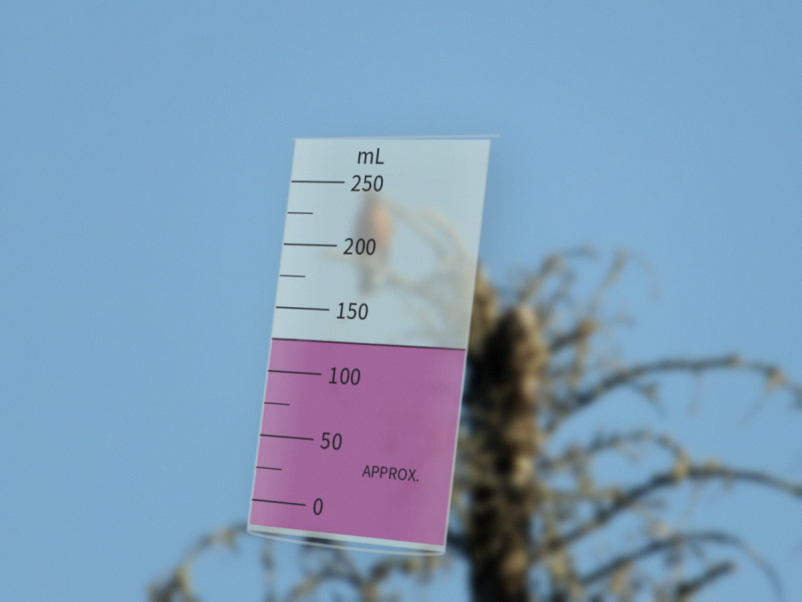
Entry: 125 mL
